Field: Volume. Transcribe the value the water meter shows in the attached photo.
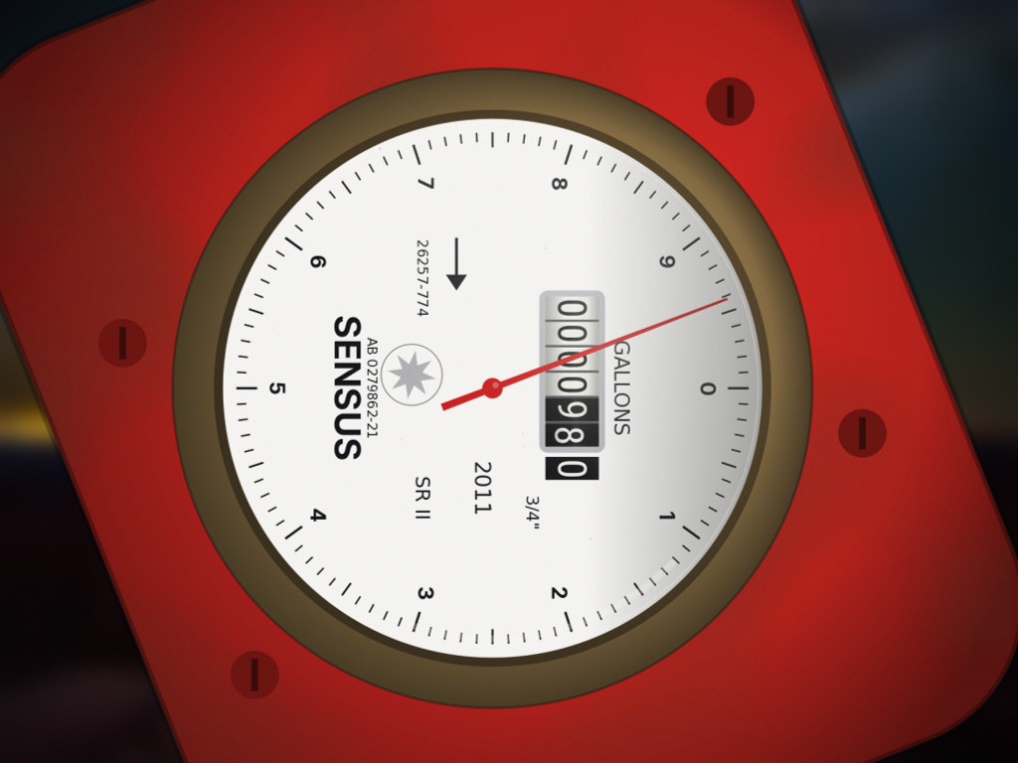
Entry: 979.4 gal
